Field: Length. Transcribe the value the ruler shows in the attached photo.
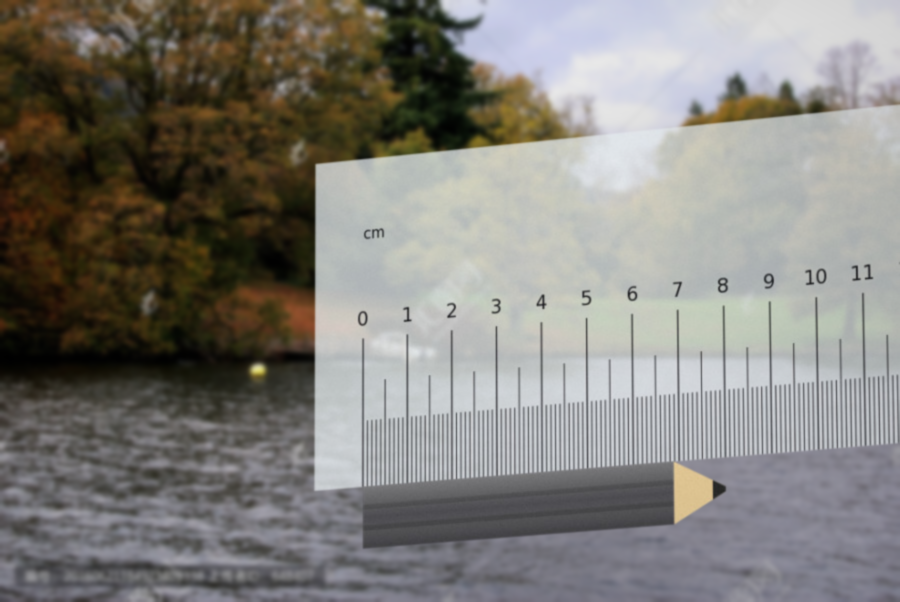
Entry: 8 cm
